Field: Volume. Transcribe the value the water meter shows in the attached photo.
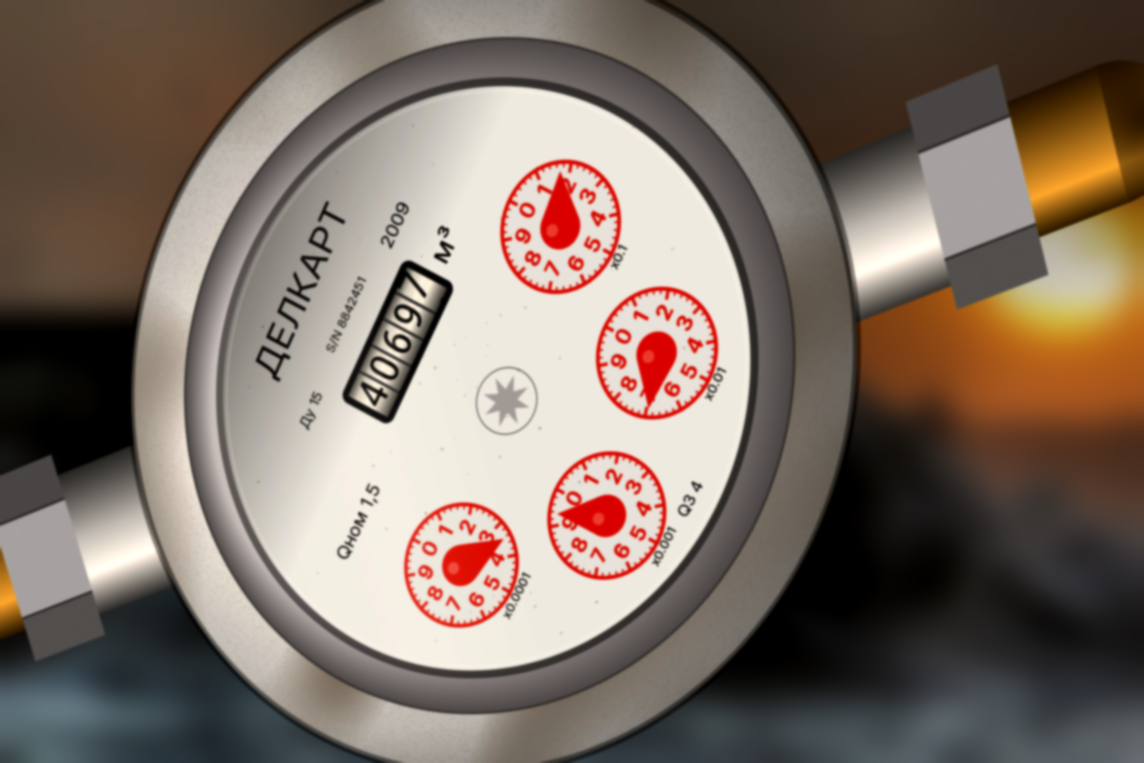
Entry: 40697.1693 m³
